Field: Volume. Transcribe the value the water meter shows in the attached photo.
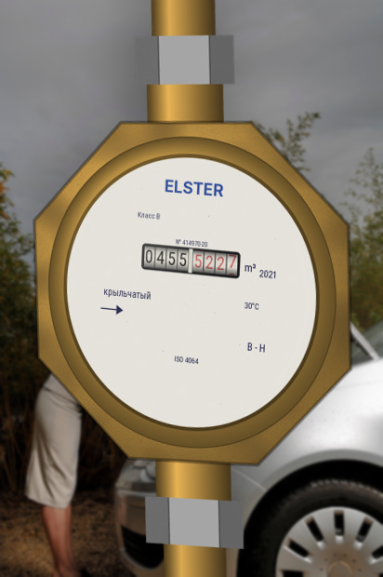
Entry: 455.5227 m³
